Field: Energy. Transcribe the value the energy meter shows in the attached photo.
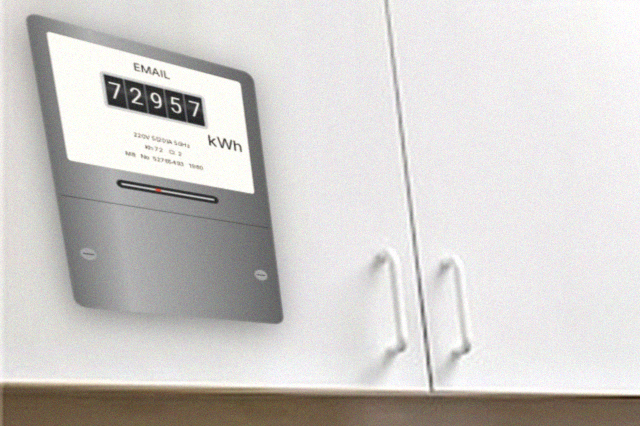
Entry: 72957 kWh
